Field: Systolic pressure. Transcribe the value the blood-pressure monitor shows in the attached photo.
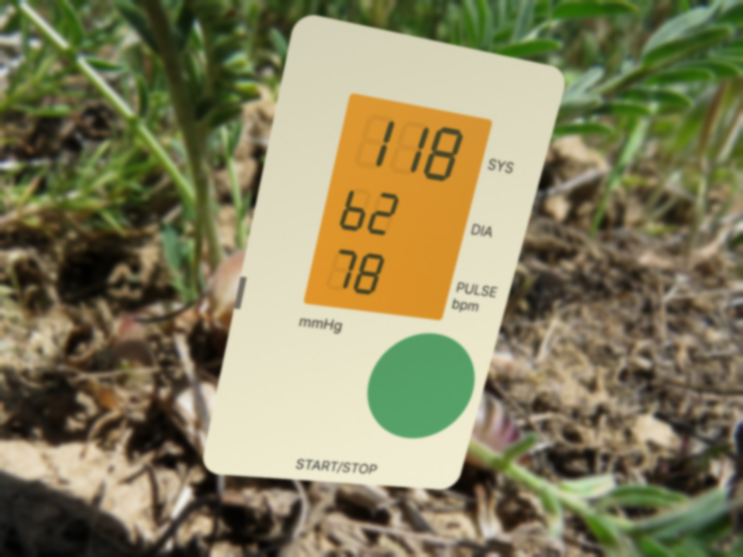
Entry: 118 mmHg
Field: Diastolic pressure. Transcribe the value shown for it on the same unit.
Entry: 62 mmHg
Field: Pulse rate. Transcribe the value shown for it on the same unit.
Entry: 78 bpm
